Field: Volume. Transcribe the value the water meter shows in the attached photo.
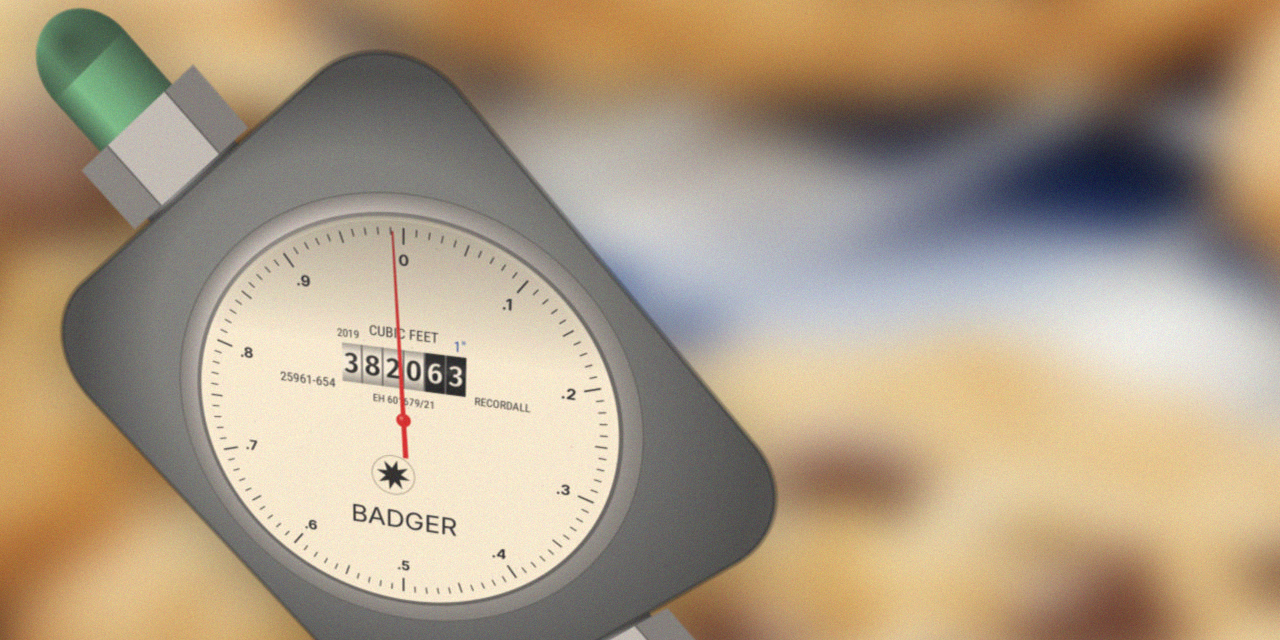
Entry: 382062.99 ft³
